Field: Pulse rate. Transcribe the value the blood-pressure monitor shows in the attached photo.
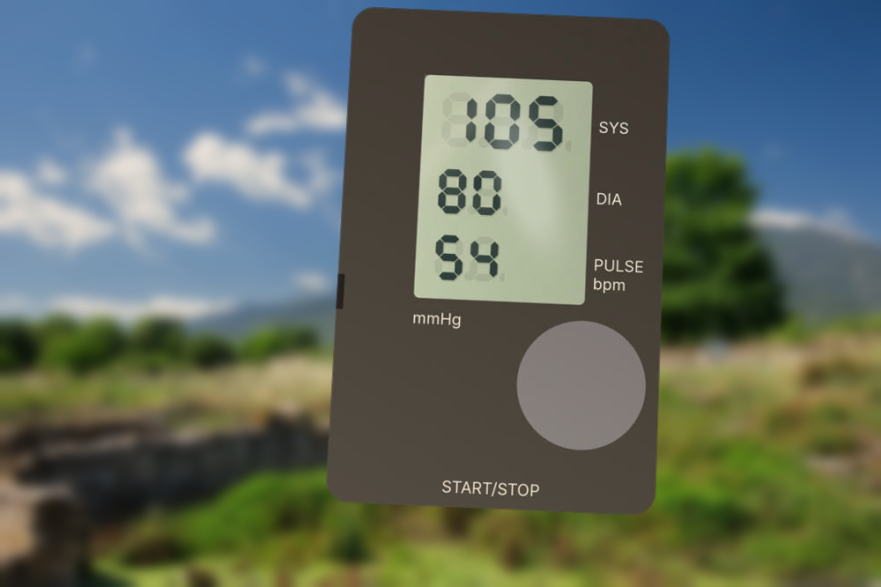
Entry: 54 bpm
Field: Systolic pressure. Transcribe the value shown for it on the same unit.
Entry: 105 mmHg
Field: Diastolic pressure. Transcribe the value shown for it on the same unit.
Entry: 80 mmHg
